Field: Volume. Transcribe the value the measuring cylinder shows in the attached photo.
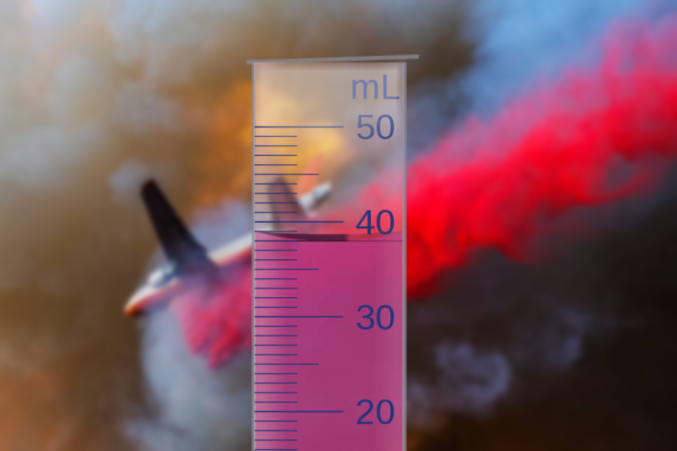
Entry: 38 mL
